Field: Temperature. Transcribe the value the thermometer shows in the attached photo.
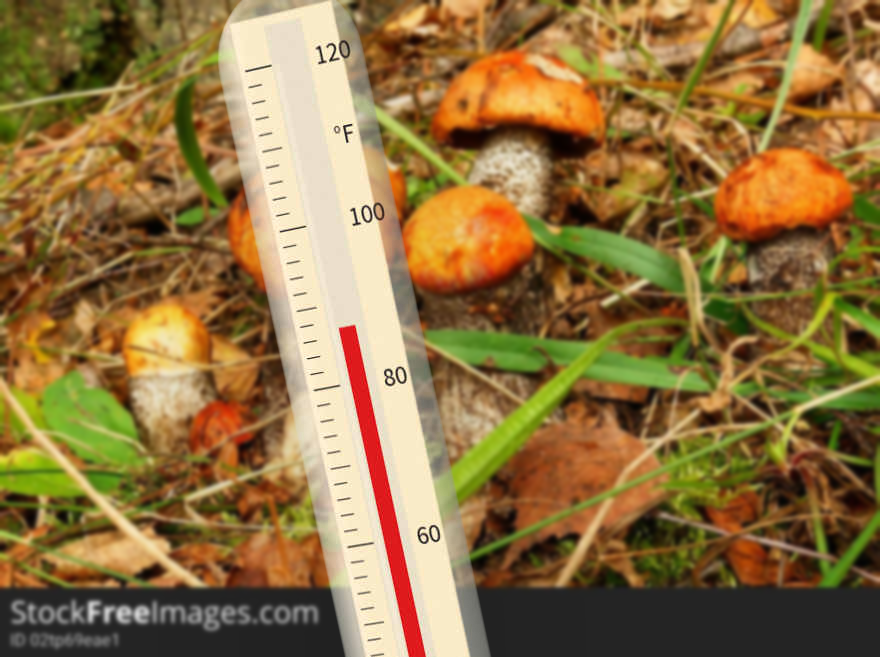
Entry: 87 °F
